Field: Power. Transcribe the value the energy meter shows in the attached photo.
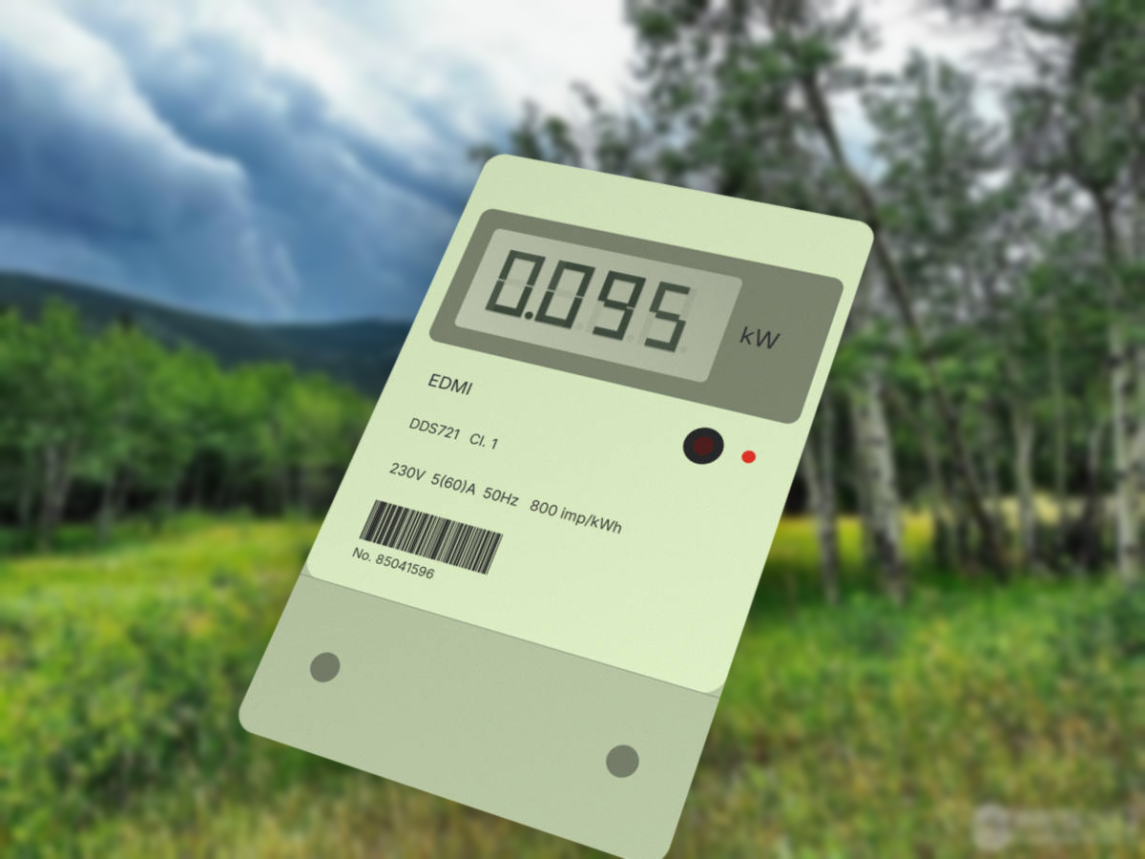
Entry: 0.095 kW
